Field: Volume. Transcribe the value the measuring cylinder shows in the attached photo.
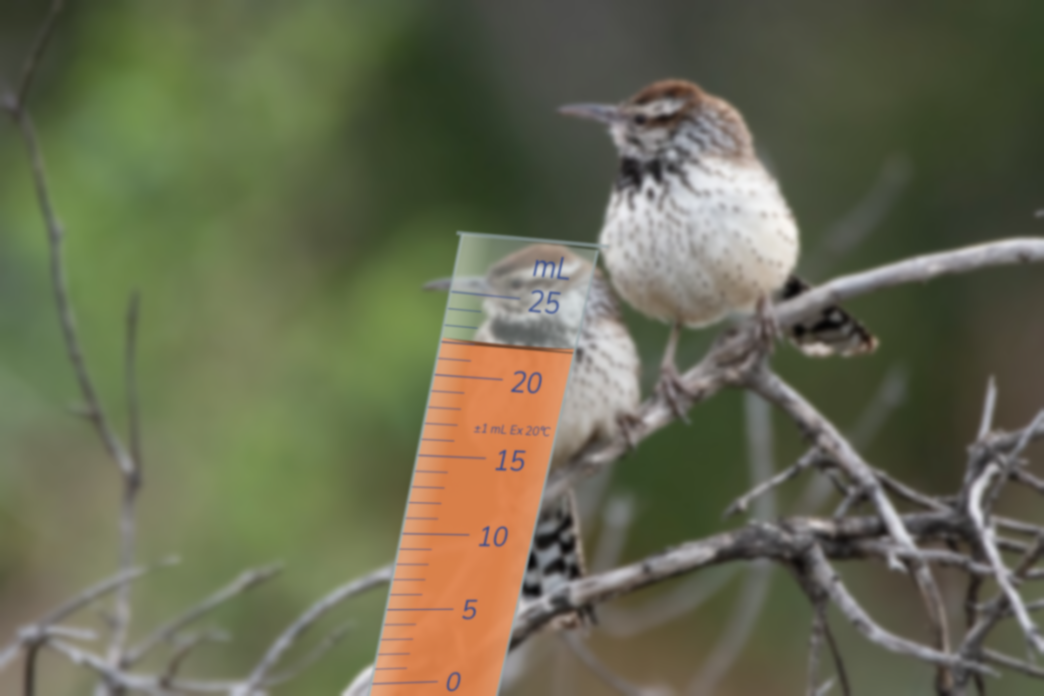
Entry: 22 mL
